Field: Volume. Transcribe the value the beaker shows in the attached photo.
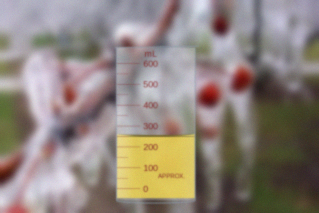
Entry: 250 mL
